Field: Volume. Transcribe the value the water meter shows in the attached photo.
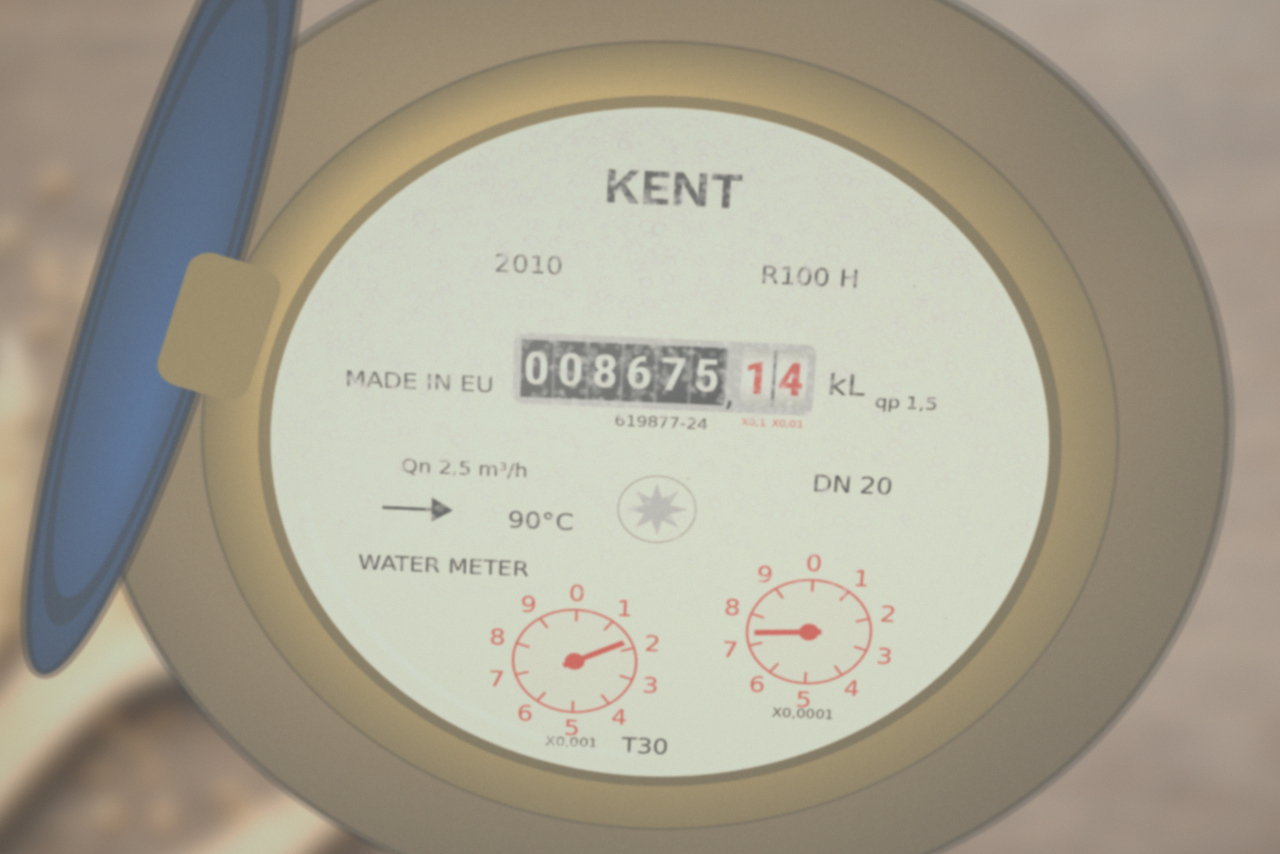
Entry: 8675.1417 kL
